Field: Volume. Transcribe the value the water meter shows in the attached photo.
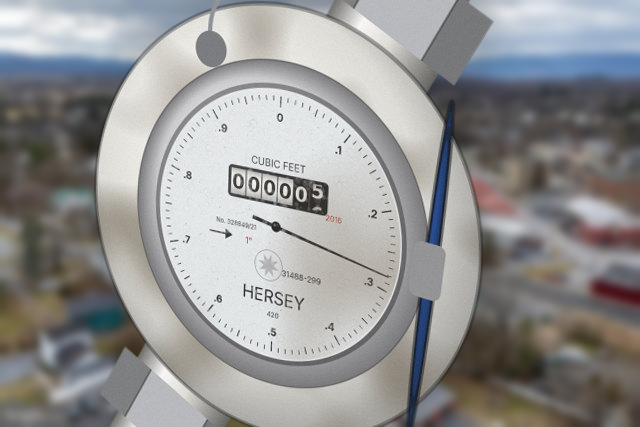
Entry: 5.28 ft³
